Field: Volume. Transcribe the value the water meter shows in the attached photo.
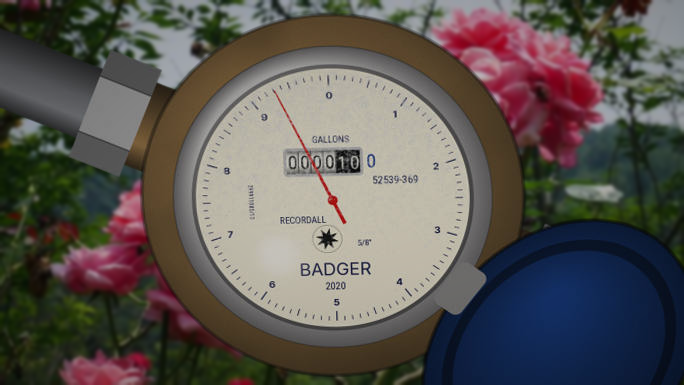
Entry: 99.3 gal
